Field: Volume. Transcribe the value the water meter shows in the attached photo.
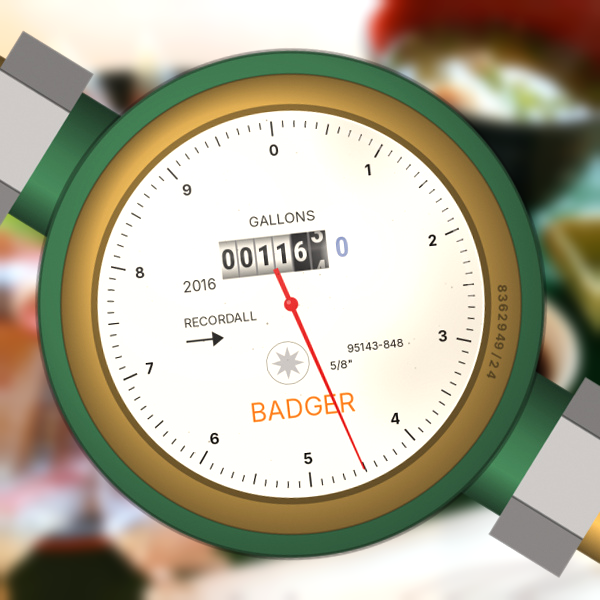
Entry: 11634.5 gal
